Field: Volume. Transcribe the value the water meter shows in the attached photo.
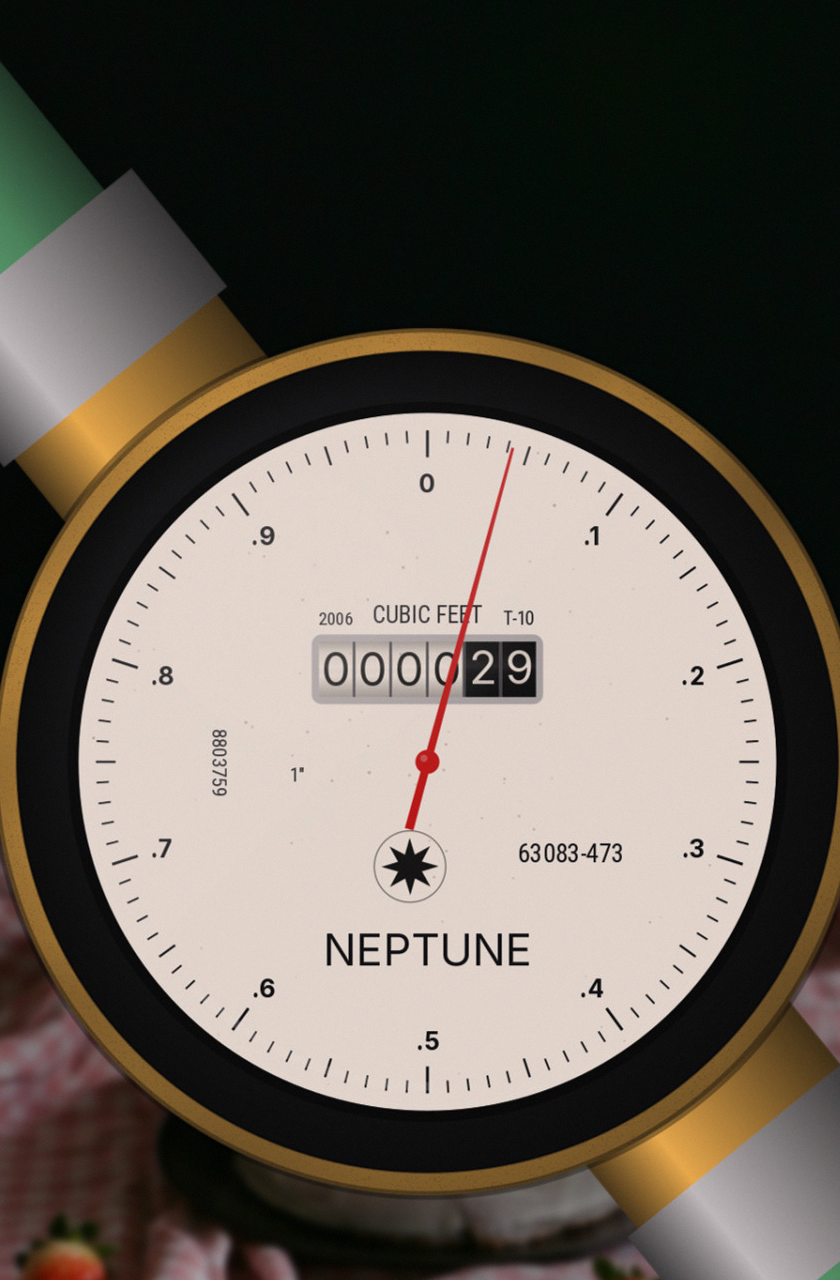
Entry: 29.04 ft³
